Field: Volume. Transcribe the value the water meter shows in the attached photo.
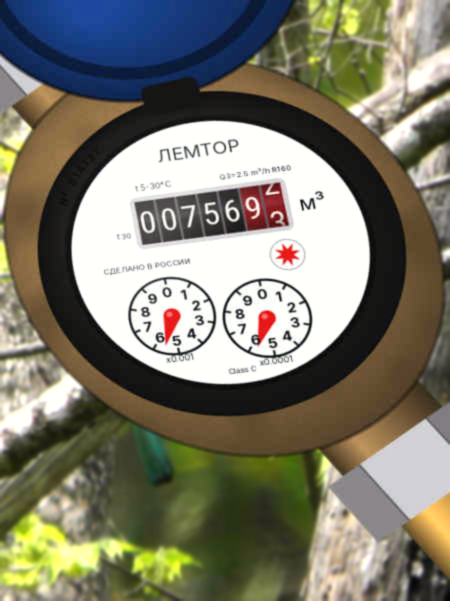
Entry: 756.9255 m³
